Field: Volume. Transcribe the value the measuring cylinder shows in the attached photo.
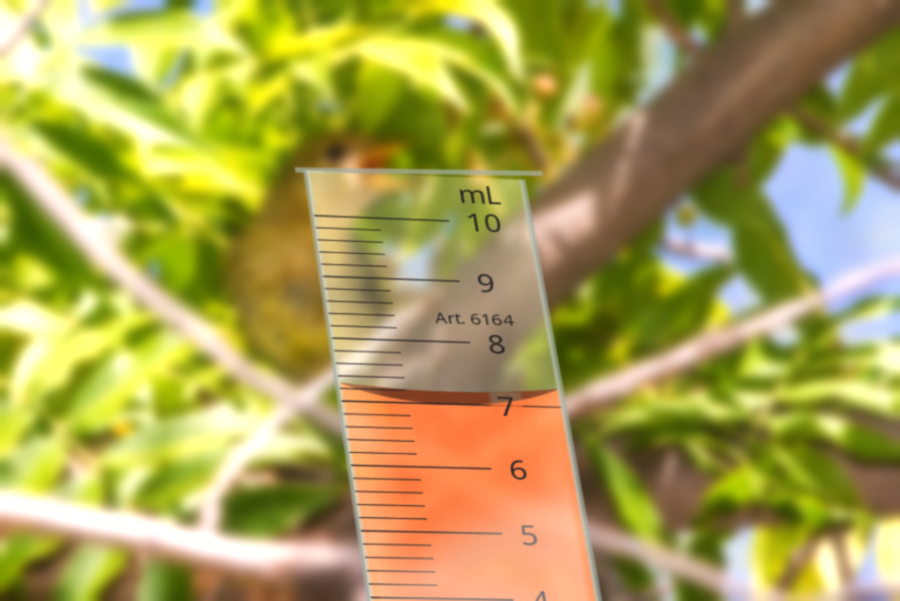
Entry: 7 mL
